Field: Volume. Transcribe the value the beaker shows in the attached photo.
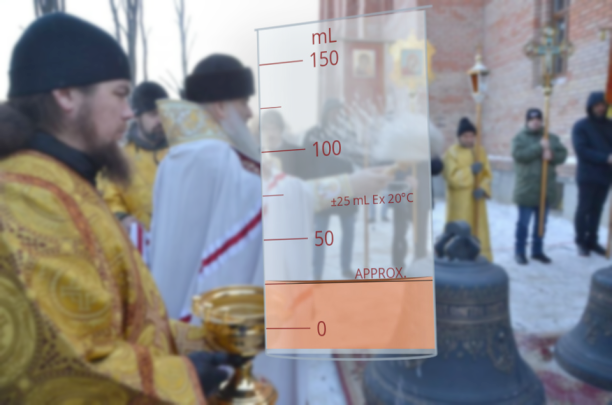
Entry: 25 mL
